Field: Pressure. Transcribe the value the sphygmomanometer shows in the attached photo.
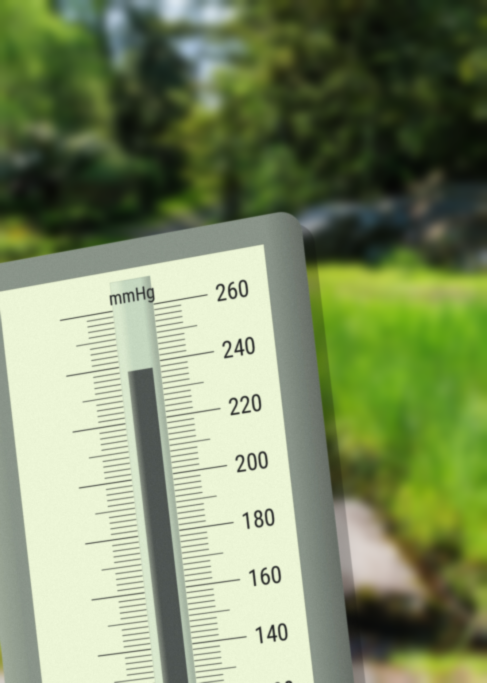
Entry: 238 mmHg
